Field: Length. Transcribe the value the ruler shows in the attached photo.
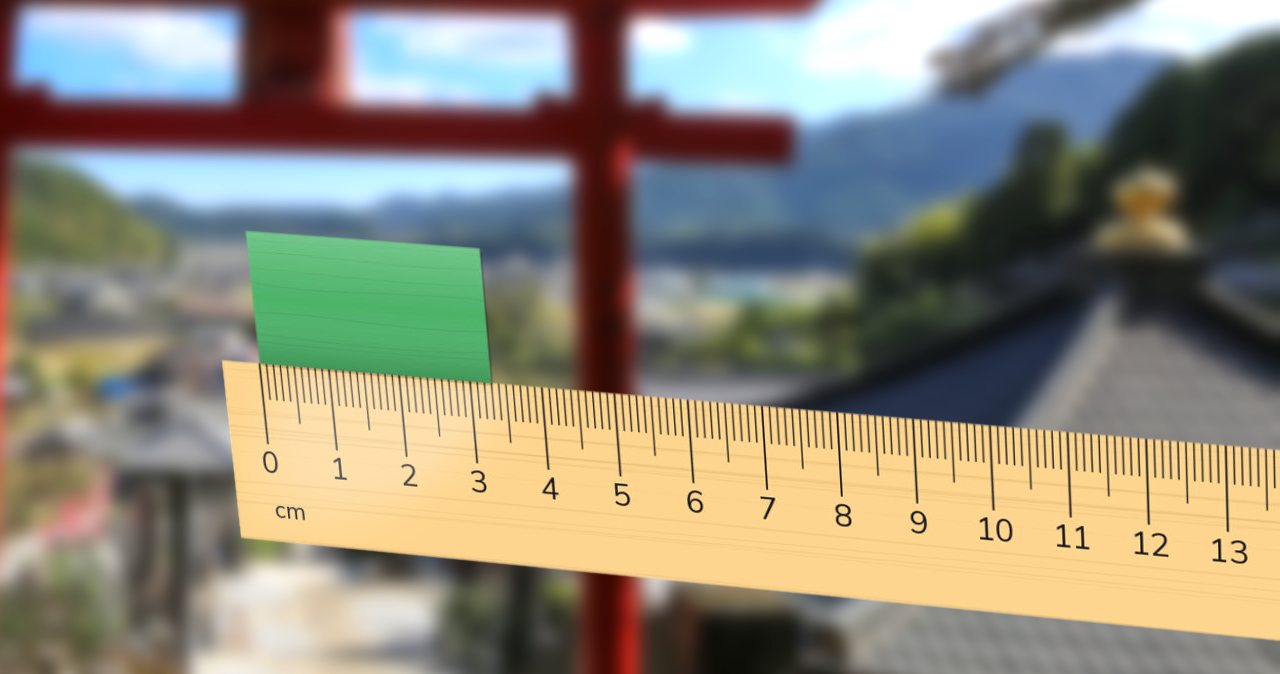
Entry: 3.3 cm
